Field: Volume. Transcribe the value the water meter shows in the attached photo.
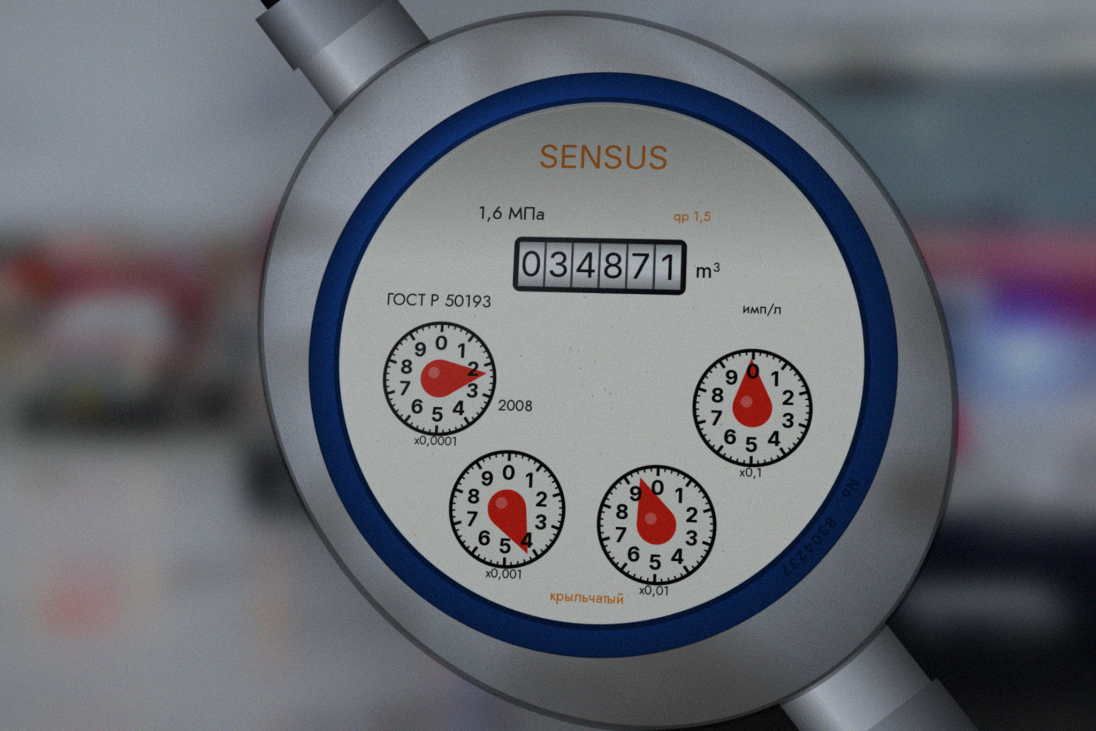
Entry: 34870.9942 m³
